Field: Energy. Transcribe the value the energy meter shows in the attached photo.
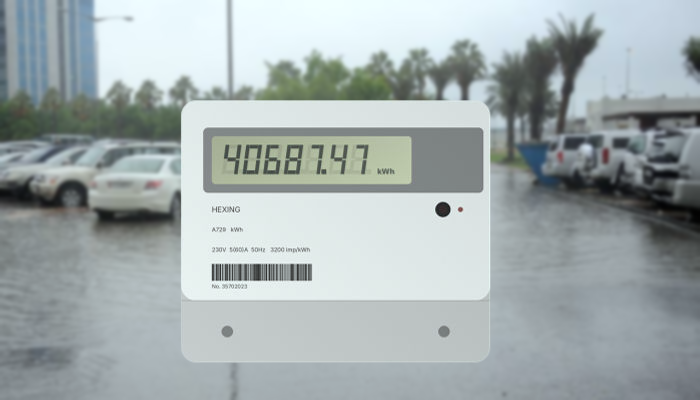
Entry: 40687.47 kWh
